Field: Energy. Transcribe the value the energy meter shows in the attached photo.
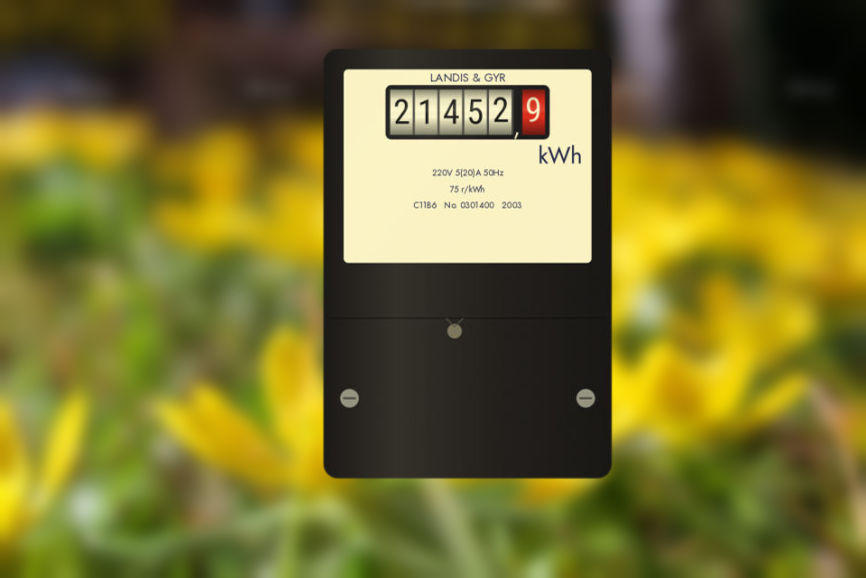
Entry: 21452.9 kWh
